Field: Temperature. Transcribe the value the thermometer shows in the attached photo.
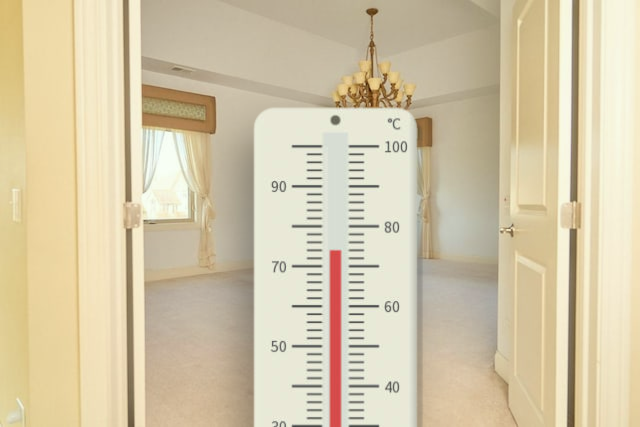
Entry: 74 °C
